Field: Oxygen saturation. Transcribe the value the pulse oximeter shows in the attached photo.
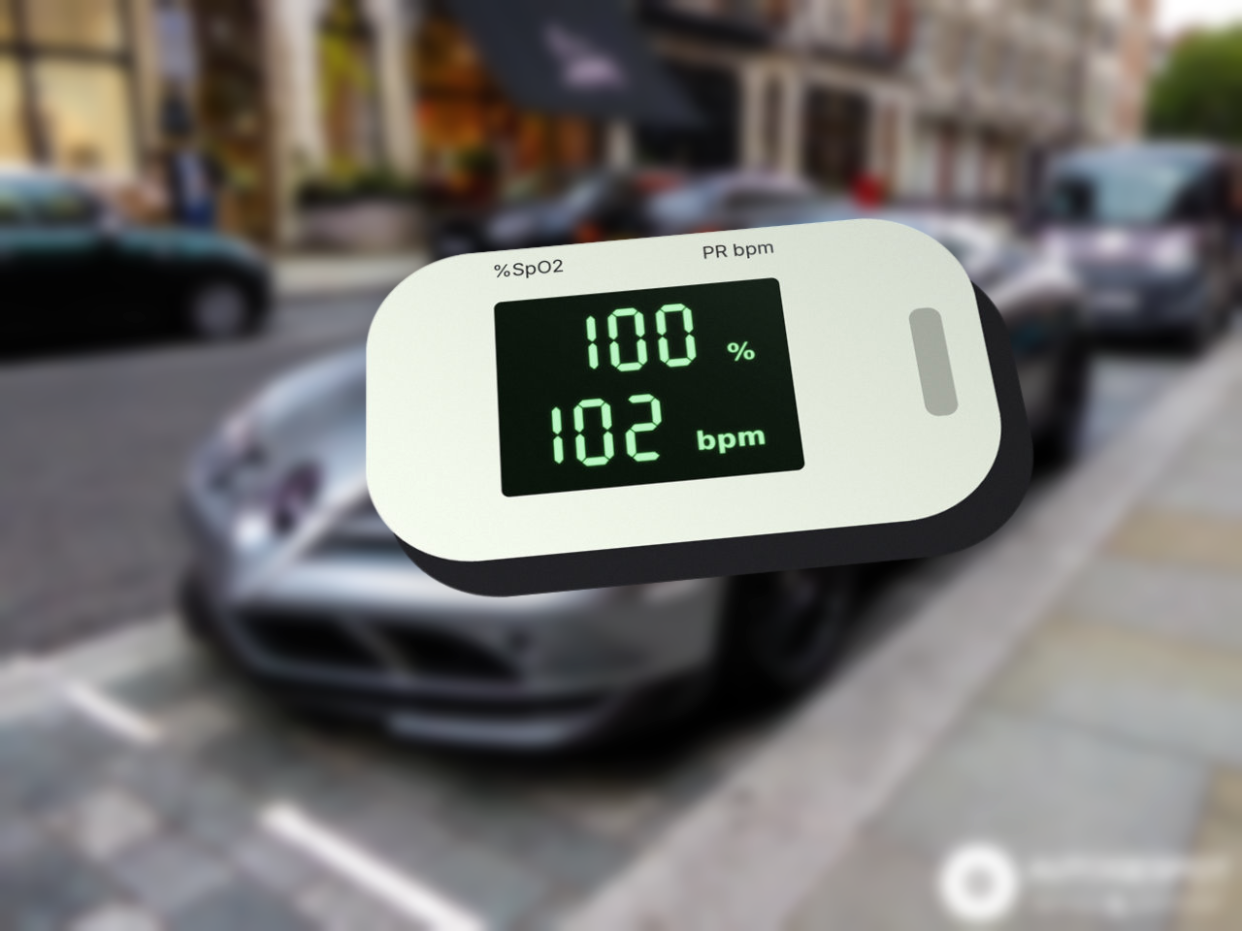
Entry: 100 %
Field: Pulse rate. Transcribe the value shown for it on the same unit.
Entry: 102 bpm
